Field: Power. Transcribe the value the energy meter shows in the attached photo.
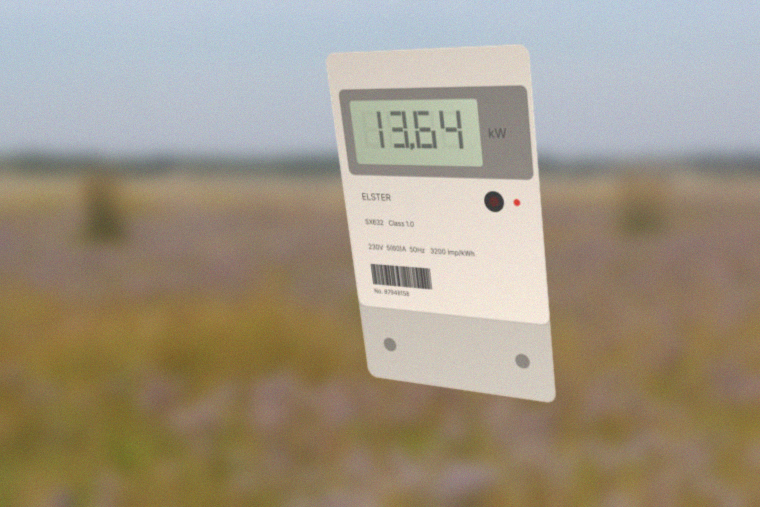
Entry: 13.64 kW
